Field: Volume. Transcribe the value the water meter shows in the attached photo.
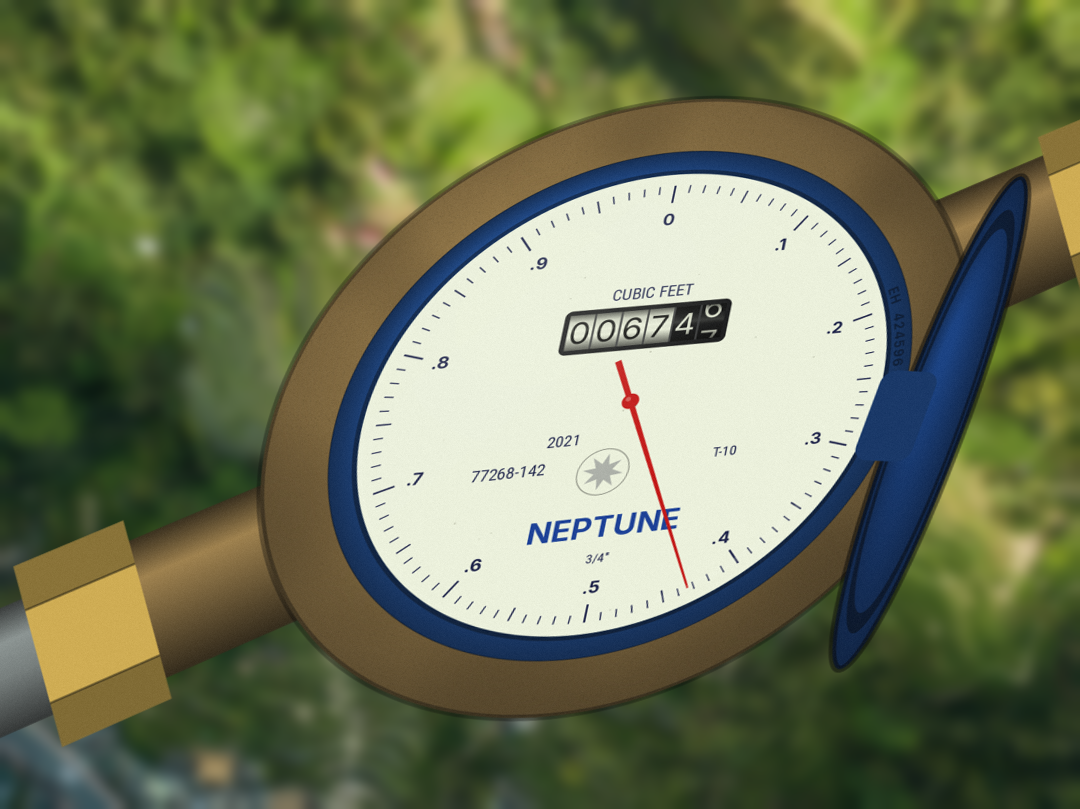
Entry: 6746.43 ft³
